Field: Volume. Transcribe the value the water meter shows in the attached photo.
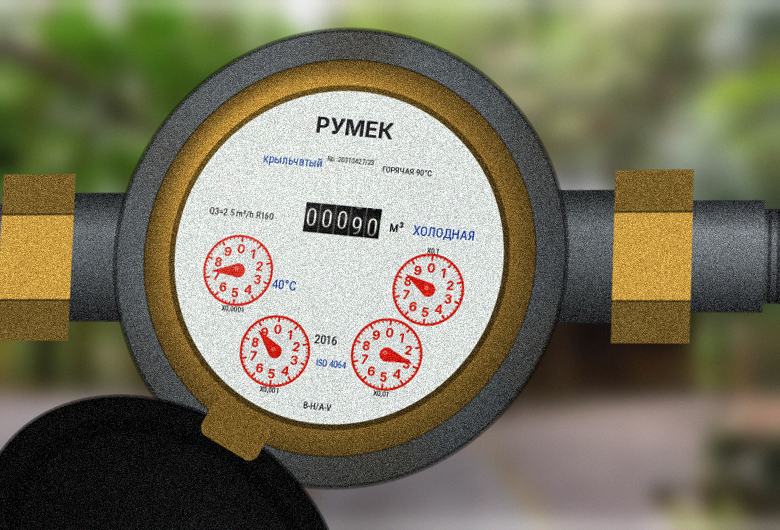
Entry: 89.8287 m³
